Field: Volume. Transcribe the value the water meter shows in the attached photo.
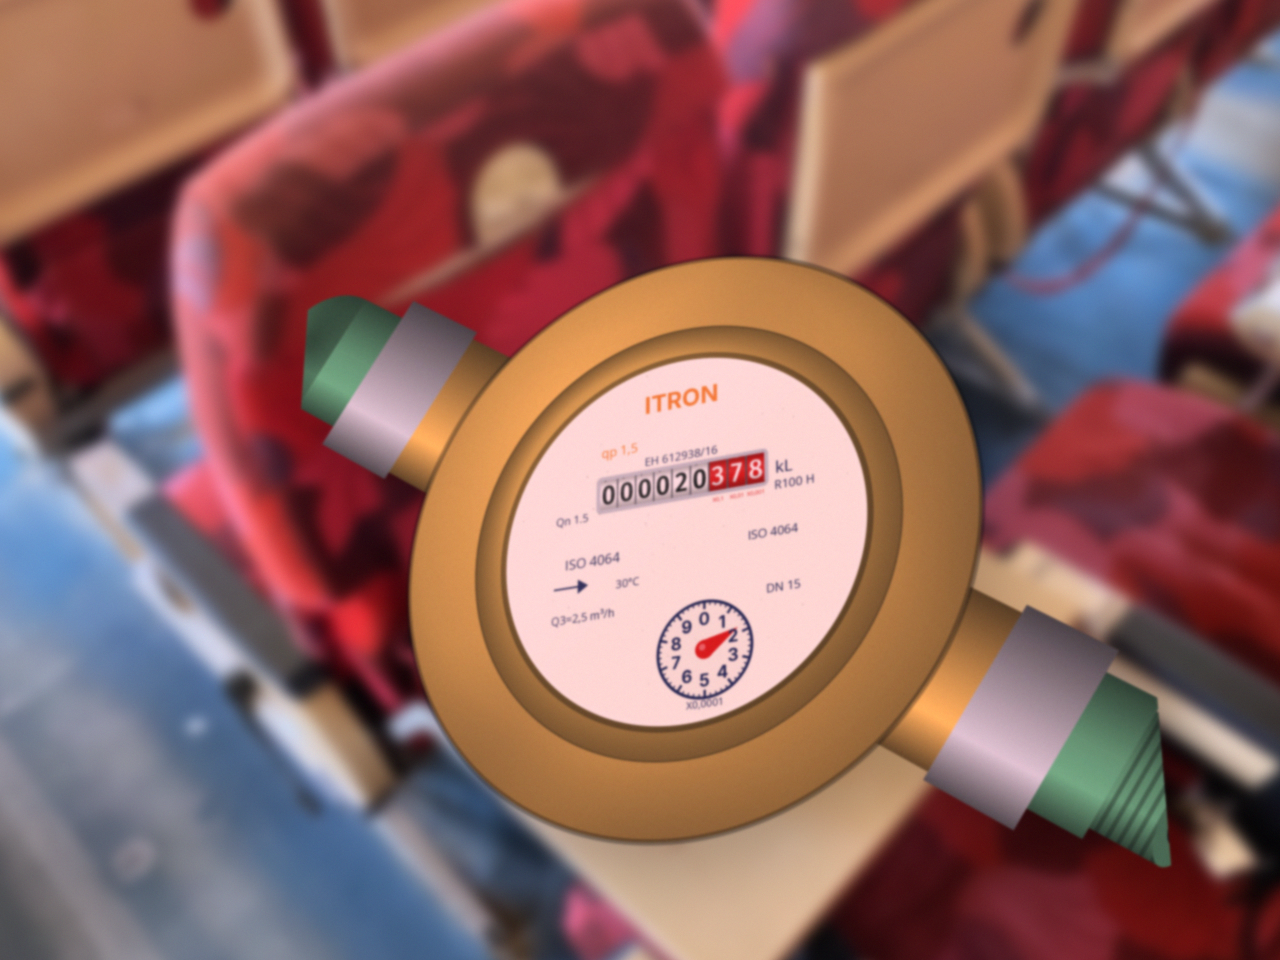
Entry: 20.3781 kL
